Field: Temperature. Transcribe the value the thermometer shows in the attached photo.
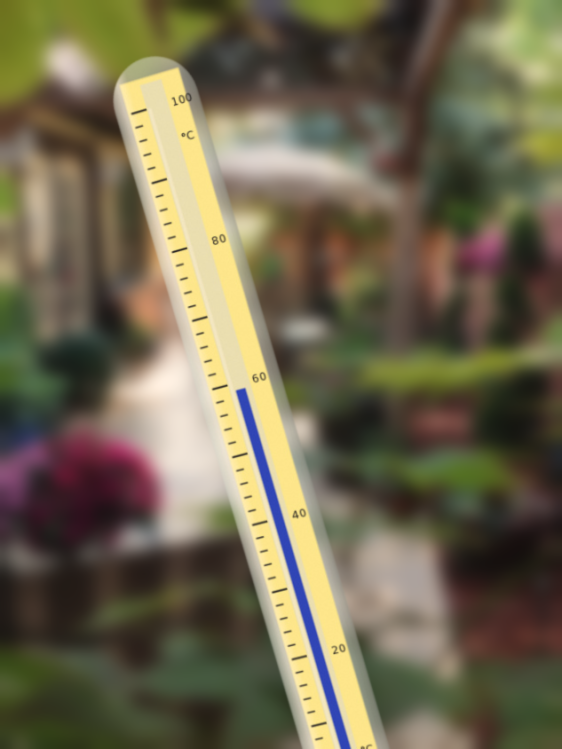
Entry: 59 °C
